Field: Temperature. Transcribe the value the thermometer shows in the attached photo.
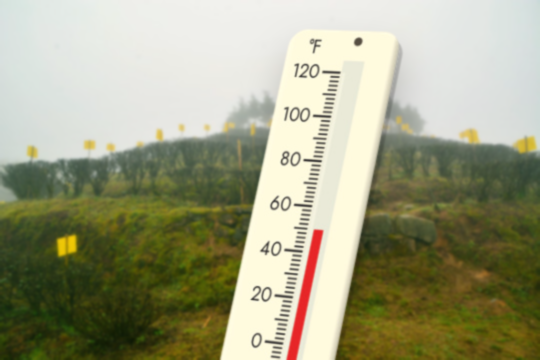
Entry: 50 °F
